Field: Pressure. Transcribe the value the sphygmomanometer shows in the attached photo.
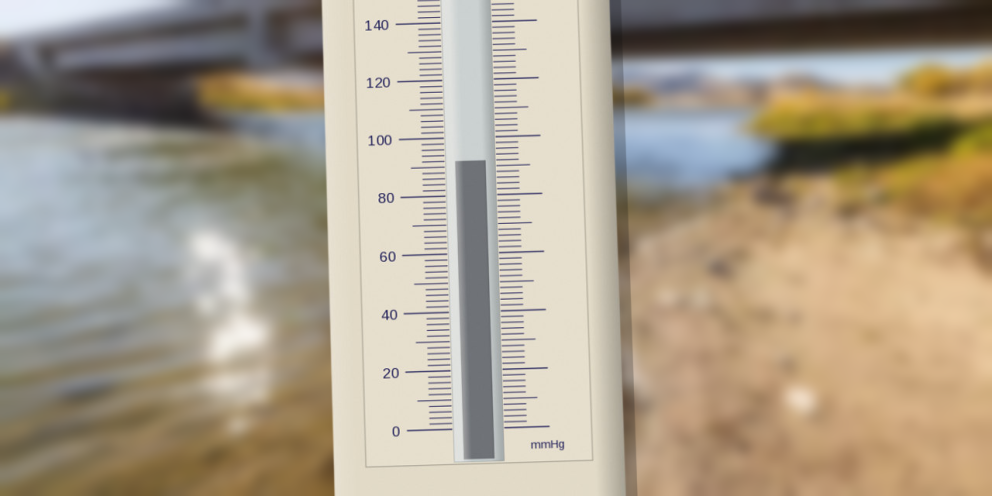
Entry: 92 mmHg
